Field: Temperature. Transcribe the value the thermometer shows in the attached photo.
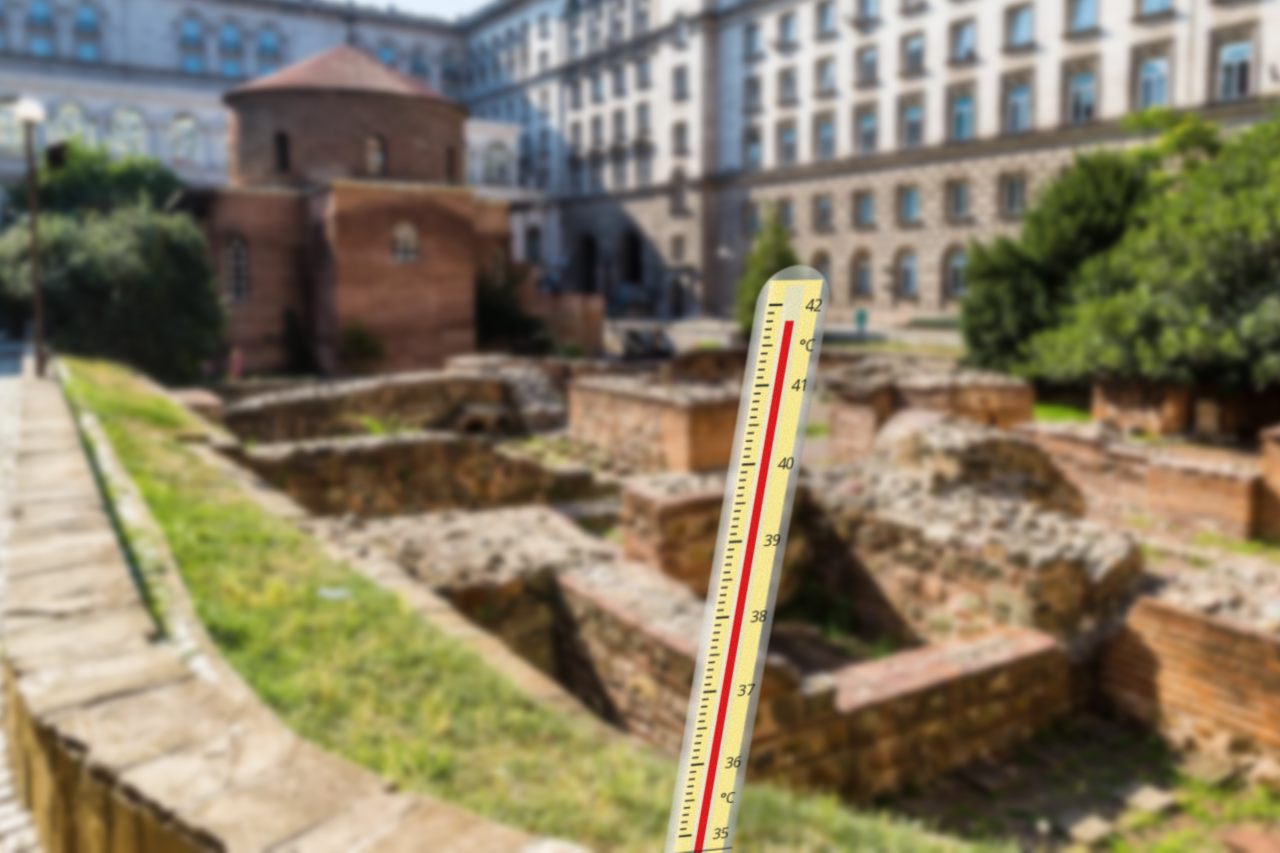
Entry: 41.8 °C
